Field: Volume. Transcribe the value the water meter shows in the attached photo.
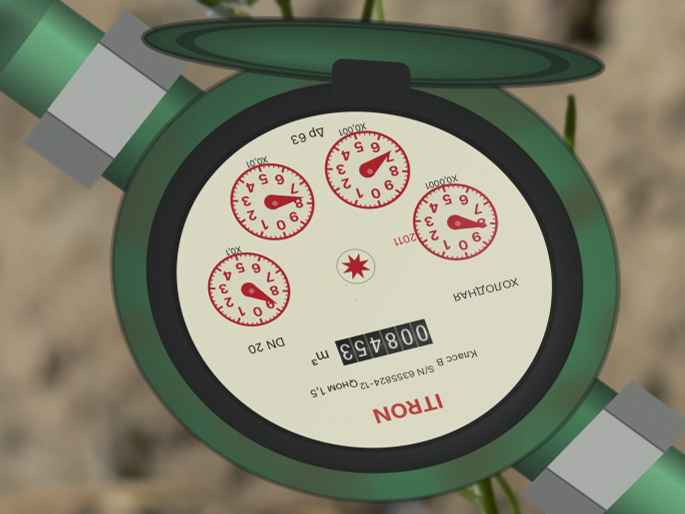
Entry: 8453.8768 m³
